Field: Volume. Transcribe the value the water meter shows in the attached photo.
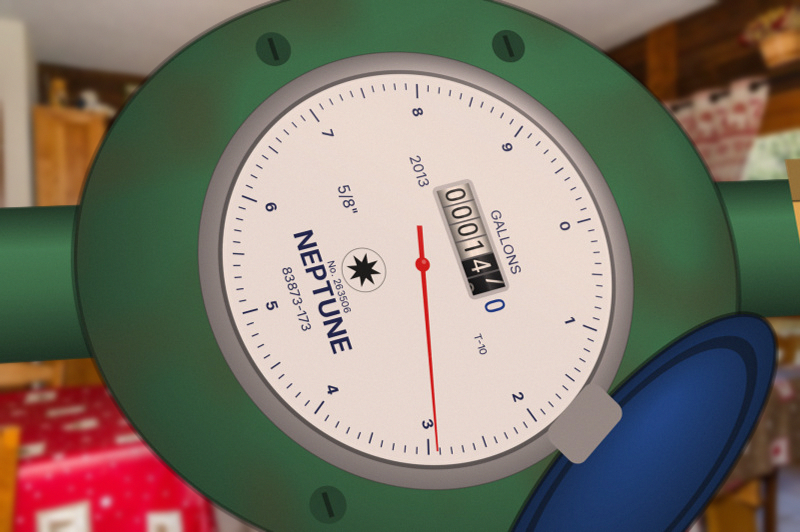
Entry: 1472.9 gal
